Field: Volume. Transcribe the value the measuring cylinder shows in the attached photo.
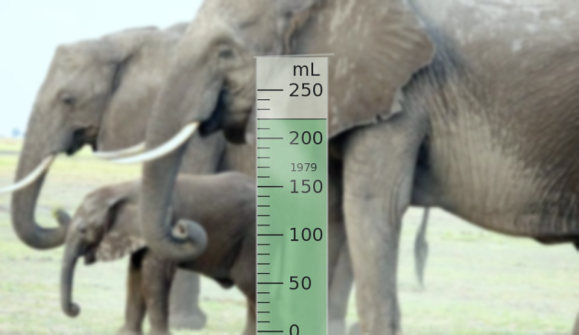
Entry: 220 mL
